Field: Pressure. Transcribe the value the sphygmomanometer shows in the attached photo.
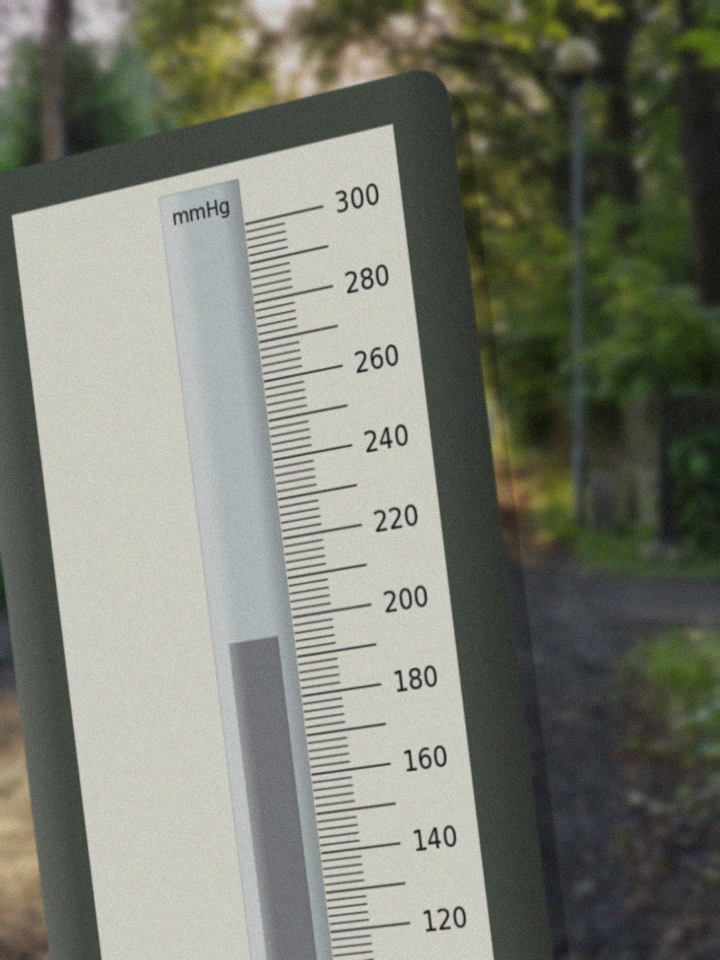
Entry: 196 mmHg
